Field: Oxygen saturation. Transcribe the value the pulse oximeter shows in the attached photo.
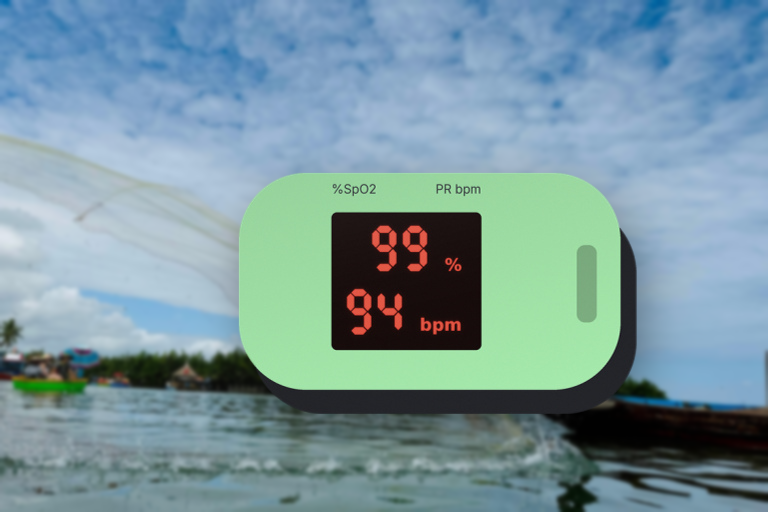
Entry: 99 %
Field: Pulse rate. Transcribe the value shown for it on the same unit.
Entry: 94 bpm
